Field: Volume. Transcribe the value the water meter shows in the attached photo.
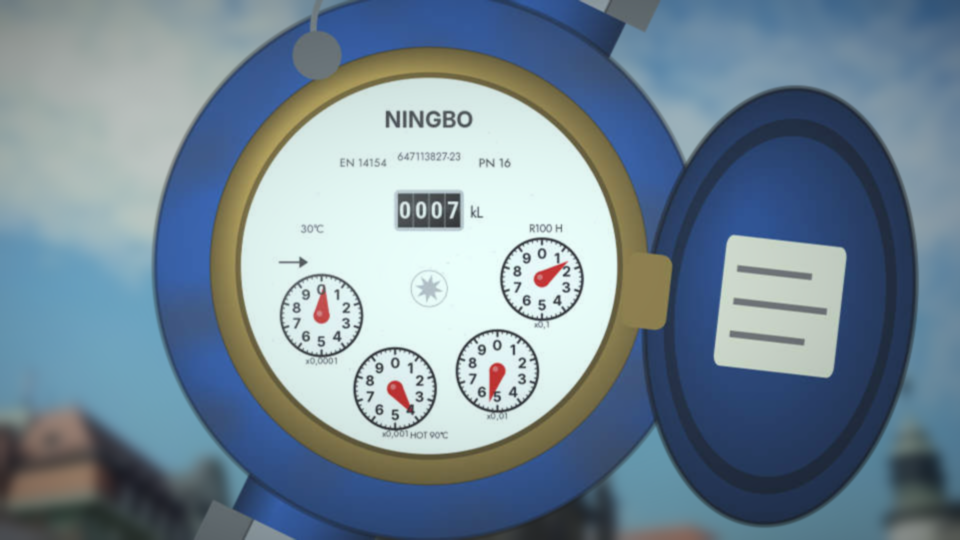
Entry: 7.1540 kL
